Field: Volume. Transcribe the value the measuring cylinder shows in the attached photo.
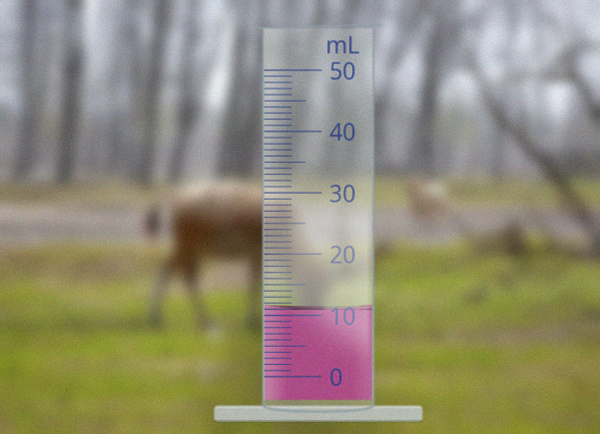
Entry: 11 mL
